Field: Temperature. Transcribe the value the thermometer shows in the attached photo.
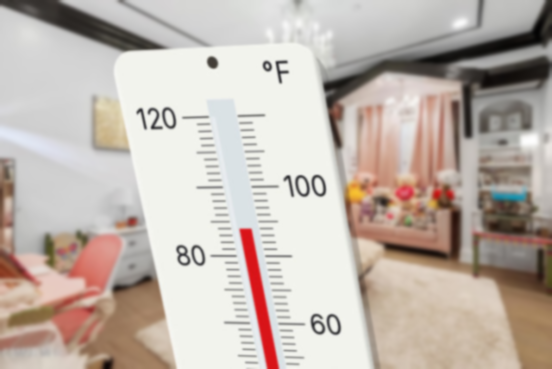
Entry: 88 °F
